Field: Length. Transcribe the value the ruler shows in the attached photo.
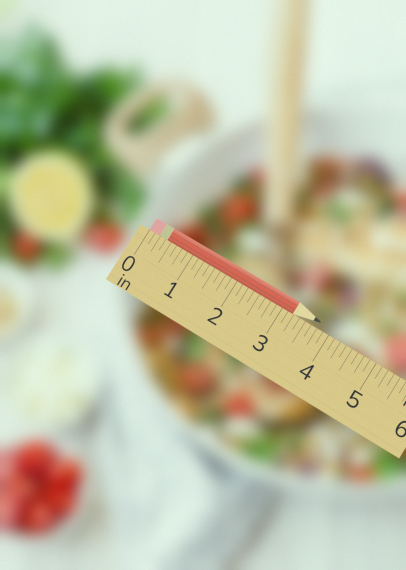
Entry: 3.75 in
